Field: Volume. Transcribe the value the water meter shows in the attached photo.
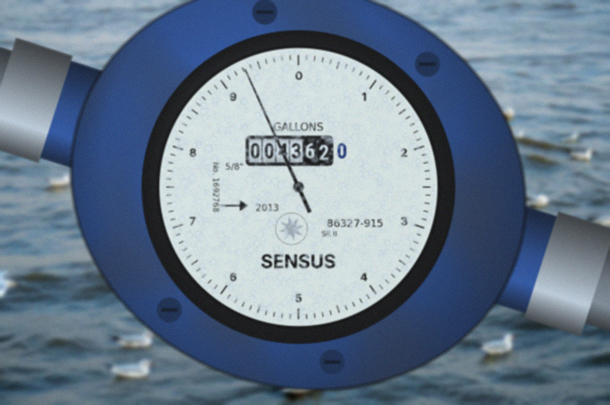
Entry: 43619.3 gal
